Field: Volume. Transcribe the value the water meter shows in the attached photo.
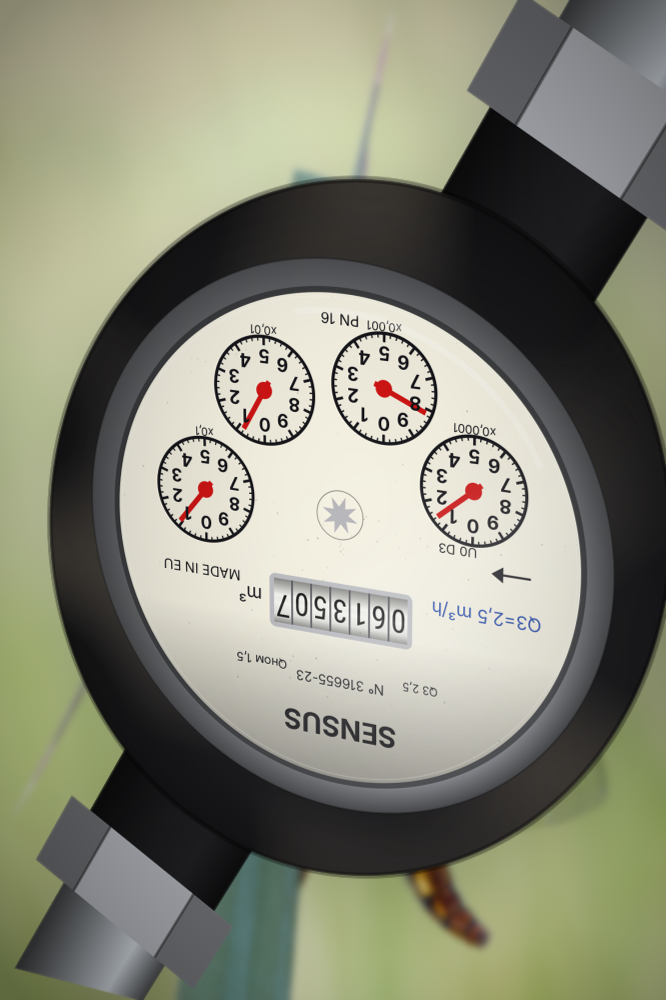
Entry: 613507.1081 m³
